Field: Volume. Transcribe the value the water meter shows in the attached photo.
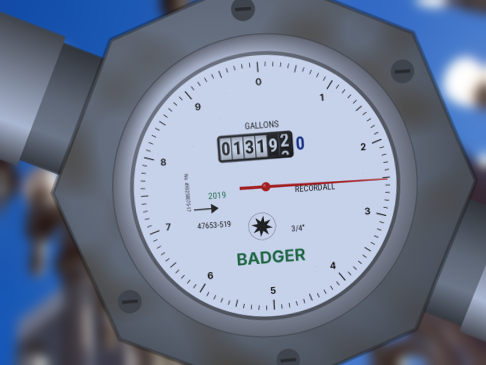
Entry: 131922.5 gal
